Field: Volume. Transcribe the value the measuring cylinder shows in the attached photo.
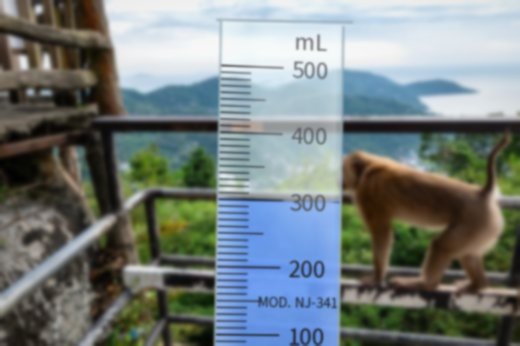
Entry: 300 mL
